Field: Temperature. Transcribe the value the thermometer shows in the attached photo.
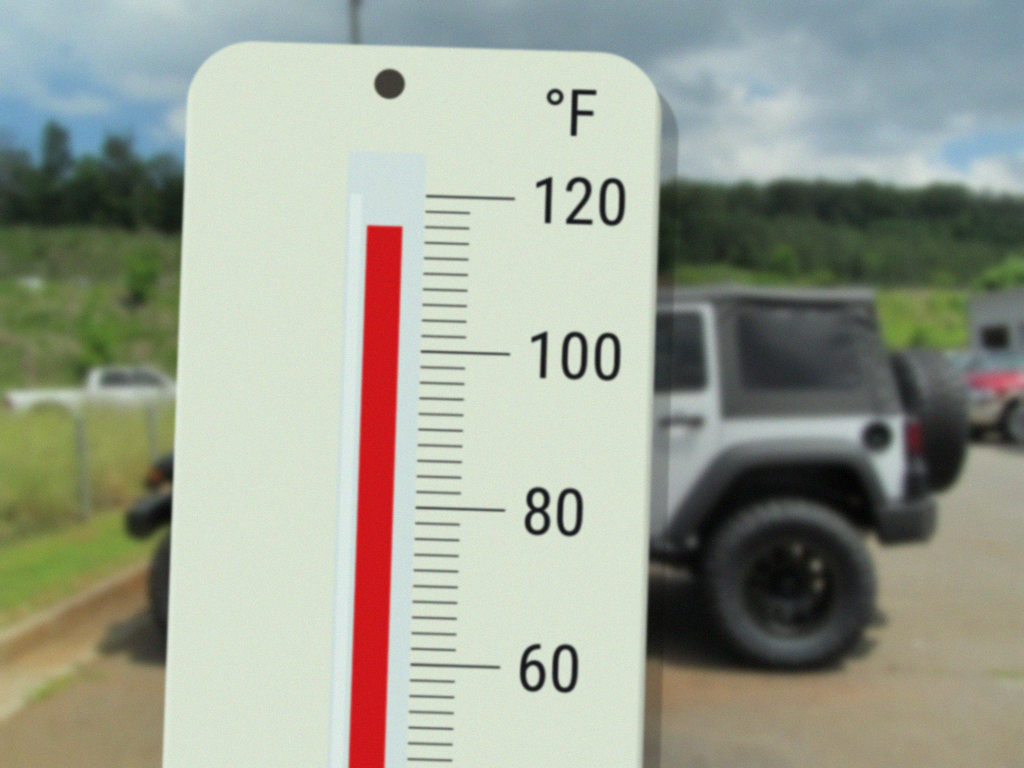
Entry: 116 °F
